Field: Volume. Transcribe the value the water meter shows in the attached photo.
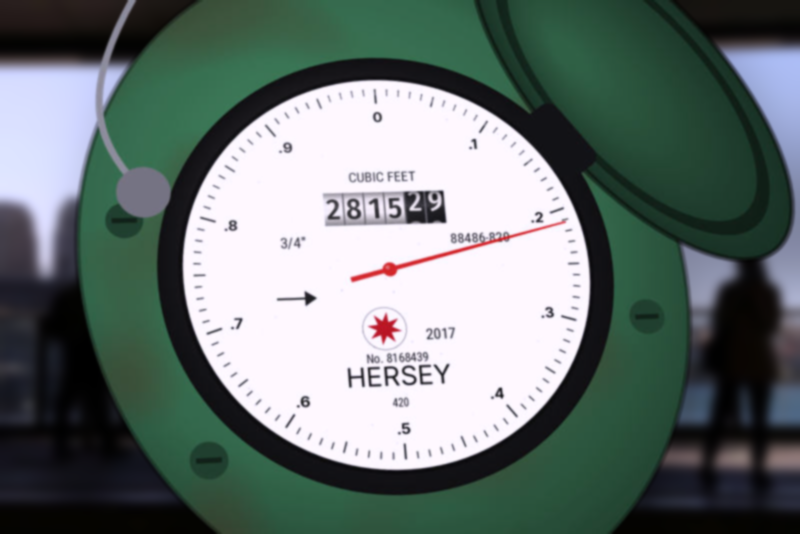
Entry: 281529.21 ft³
